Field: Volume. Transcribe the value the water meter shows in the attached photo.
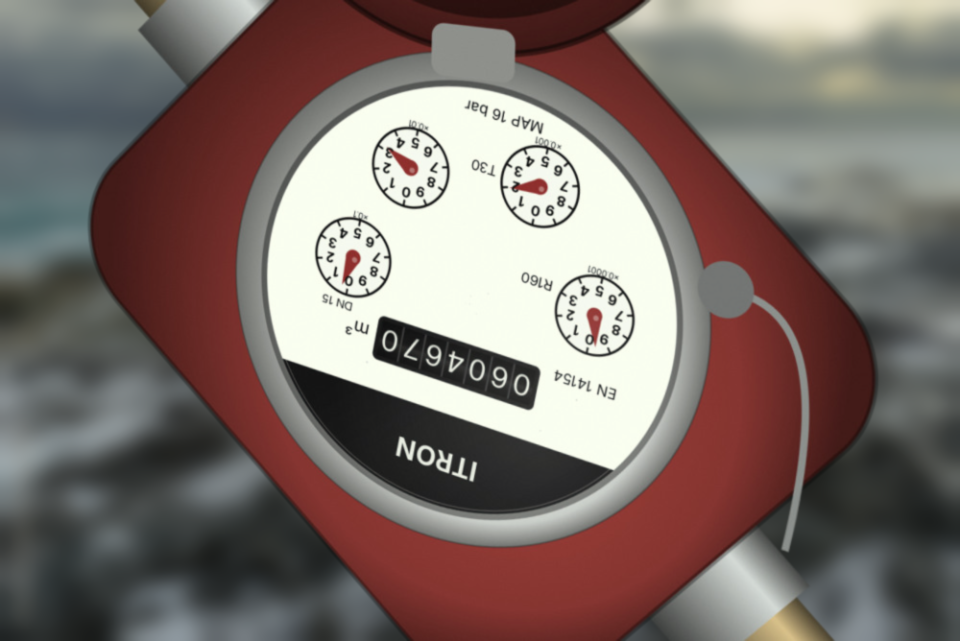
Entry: 604670.0319 m³
